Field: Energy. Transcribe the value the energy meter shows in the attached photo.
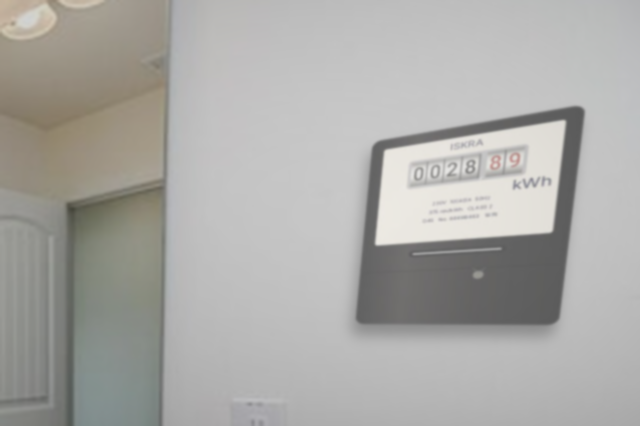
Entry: 28.89 kWh
